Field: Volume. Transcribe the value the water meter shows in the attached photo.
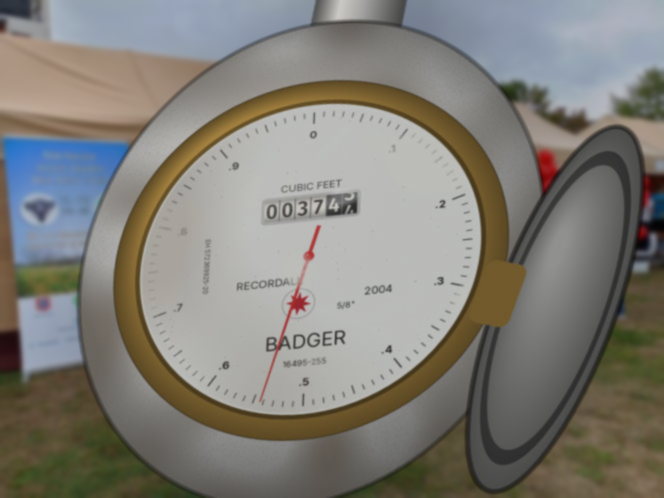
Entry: 3743.54 ft³
